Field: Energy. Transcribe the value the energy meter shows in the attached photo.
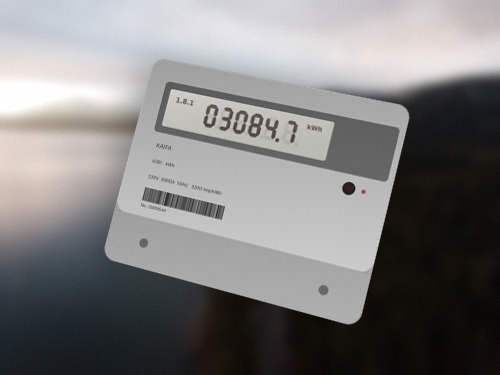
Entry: 3084.7 kWh
